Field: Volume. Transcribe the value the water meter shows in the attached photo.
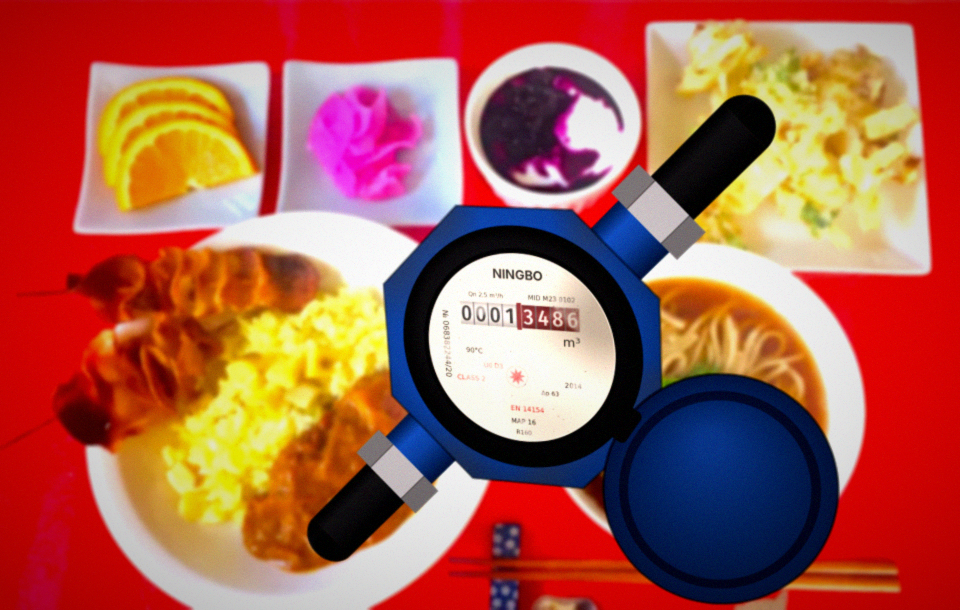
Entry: 1.3486 m³
